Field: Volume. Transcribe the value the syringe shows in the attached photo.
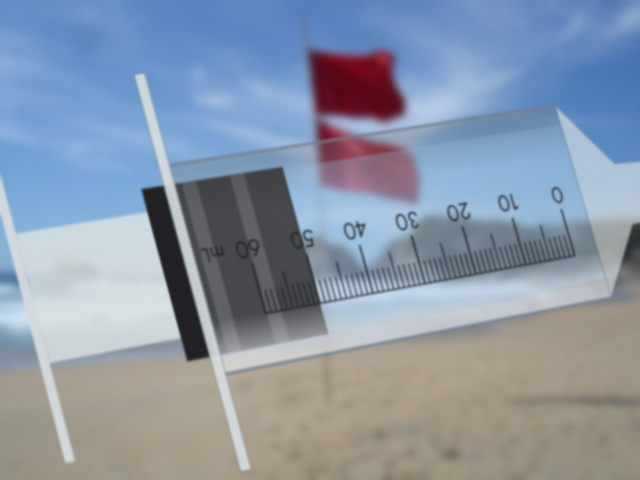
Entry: 50 mL
